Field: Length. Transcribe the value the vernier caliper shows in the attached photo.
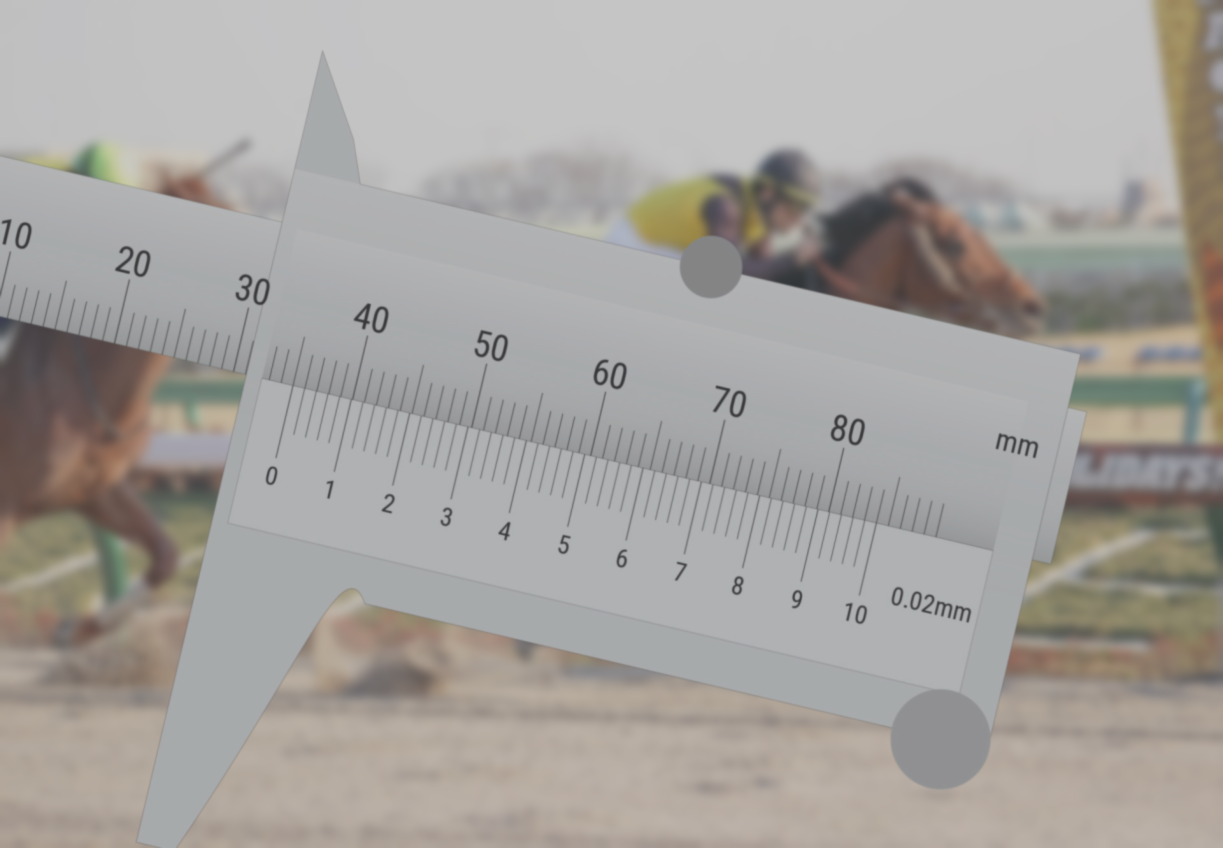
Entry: 35.0 mm
